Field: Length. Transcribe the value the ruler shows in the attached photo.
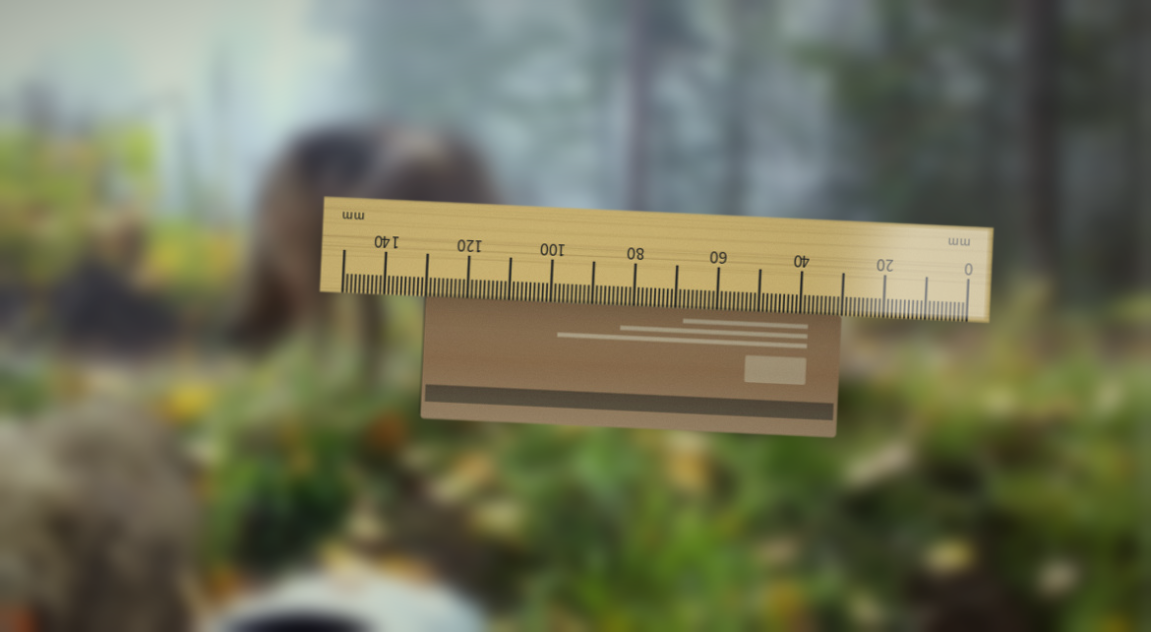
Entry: 100 mm
